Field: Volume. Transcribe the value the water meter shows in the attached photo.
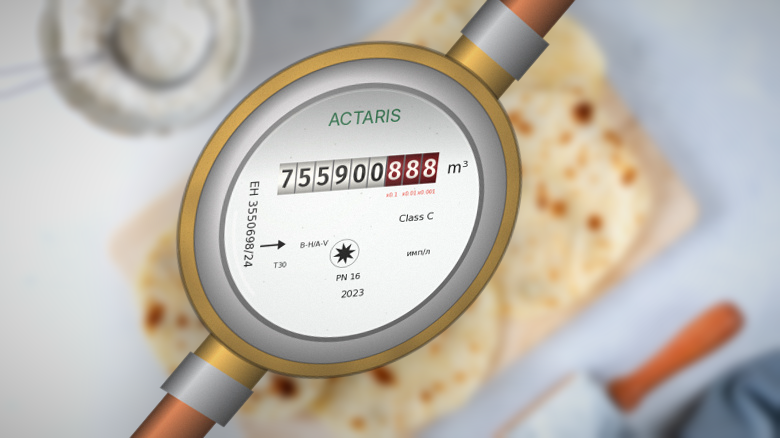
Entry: 755900.888 m³
